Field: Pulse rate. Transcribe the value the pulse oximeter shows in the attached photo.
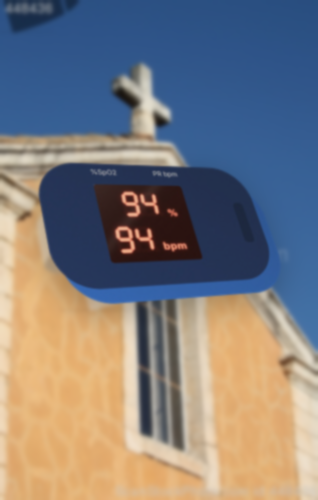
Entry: 94 bpm
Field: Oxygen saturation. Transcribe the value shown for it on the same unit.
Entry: 94 %
